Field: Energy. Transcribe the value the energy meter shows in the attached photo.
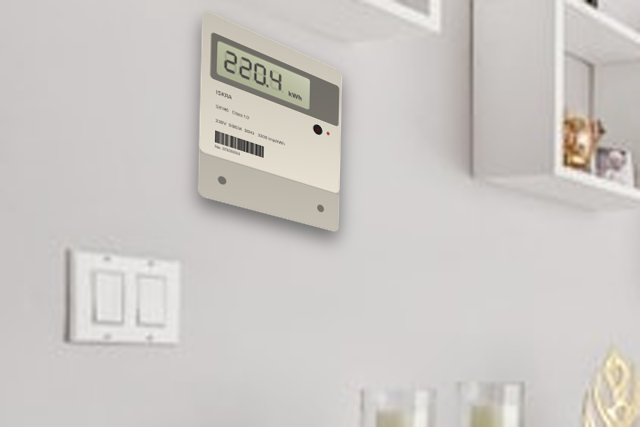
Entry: 220.4 kWh
